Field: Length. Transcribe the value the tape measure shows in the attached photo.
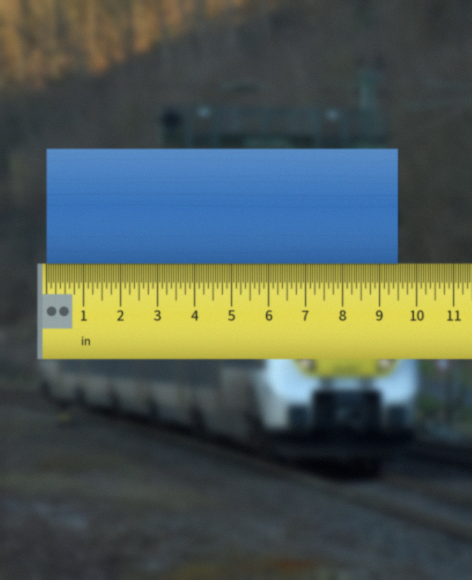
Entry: 9.5 in
